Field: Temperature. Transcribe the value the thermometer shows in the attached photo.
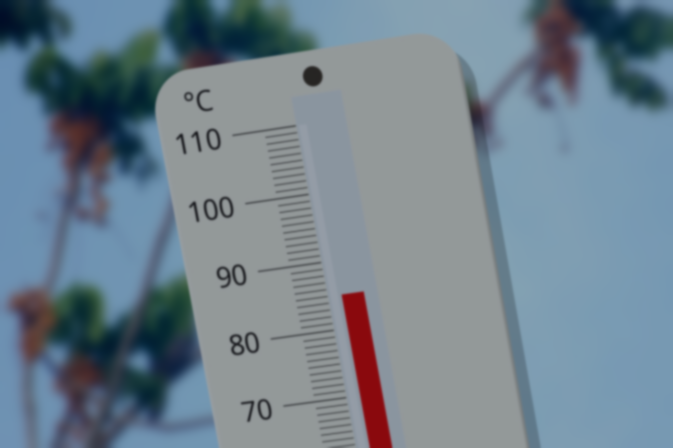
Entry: 85 °C
